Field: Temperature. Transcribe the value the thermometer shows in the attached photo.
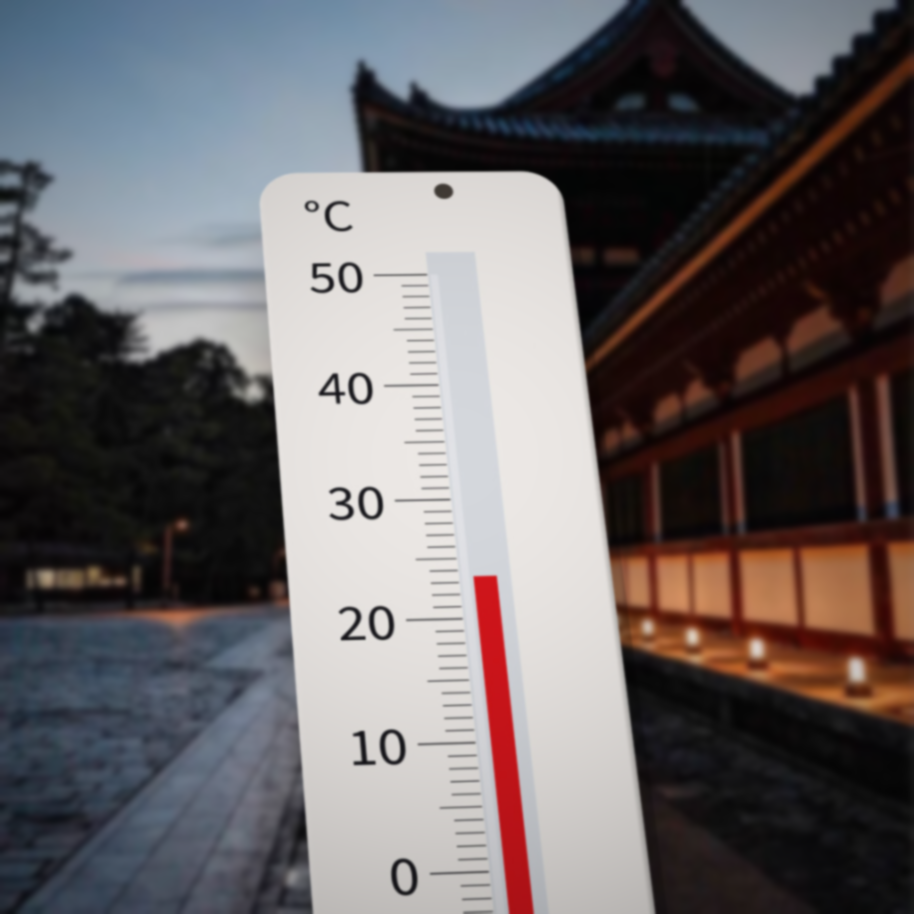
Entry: 23.5 °C
